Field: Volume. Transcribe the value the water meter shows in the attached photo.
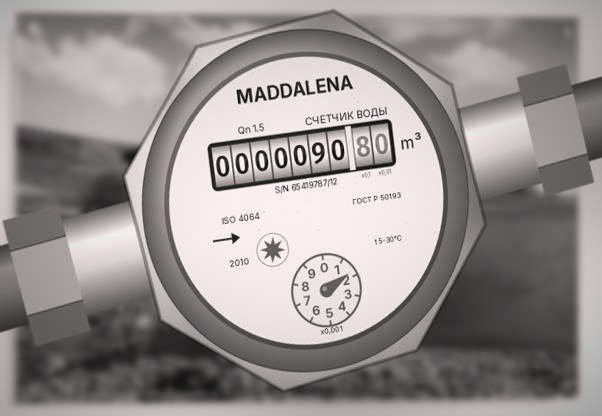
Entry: 90.801 m³
